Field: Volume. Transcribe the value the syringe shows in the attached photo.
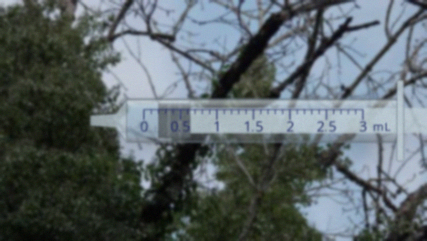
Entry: 0.2 mL
